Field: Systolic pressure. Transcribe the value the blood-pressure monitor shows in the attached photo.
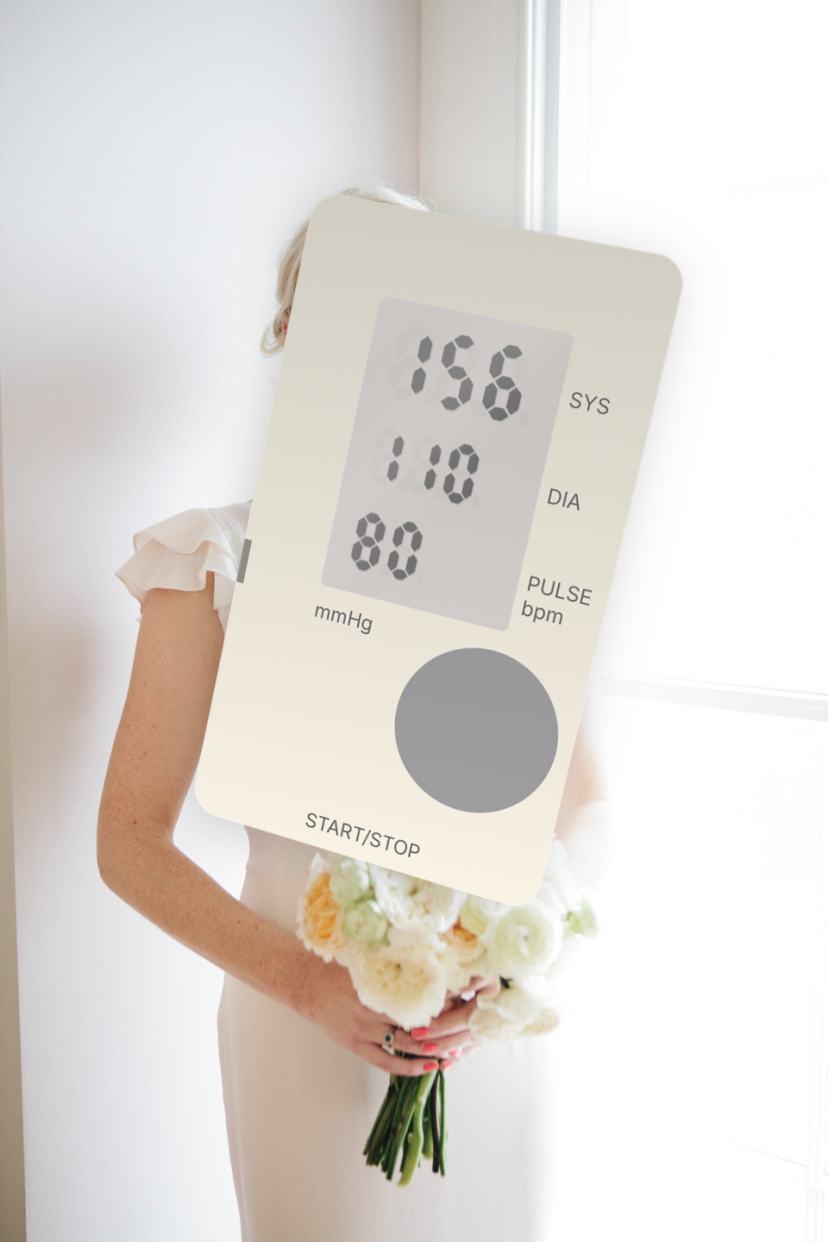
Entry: 156 mmHg
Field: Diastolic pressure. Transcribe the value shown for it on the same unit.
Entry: 110 mmHg
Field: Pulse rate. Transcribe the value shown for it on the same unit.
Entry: 80 bpm
